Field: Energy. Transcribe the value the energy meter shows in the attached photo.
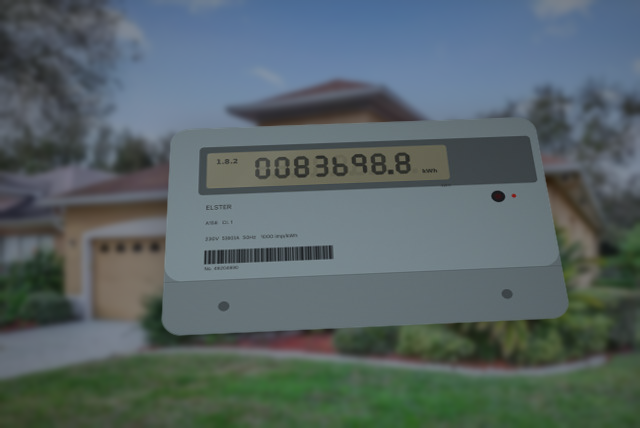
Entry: 83698.8 kWh
